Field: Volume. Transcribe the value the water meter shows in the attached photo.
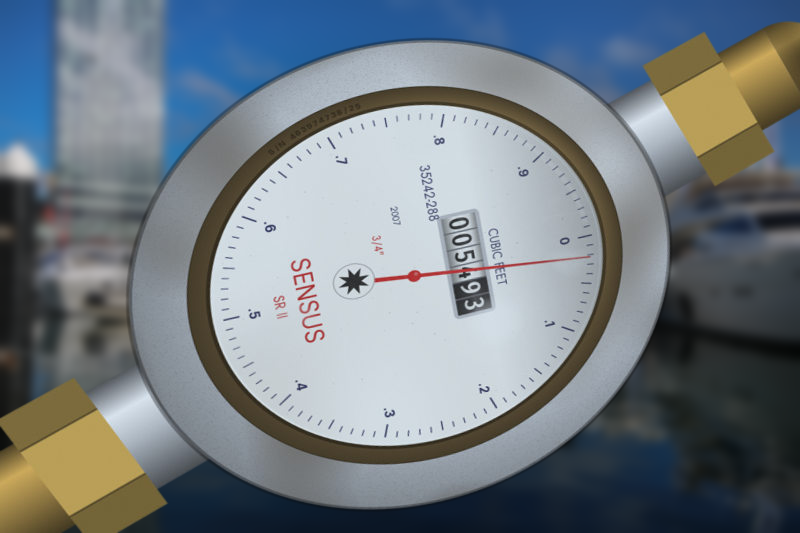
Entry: 5493.02 ft³
